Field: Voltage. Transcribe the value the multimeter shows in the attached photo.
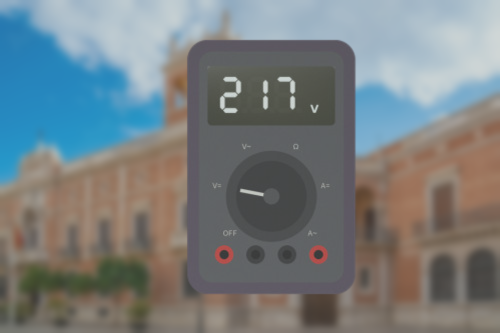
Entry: 217 V
